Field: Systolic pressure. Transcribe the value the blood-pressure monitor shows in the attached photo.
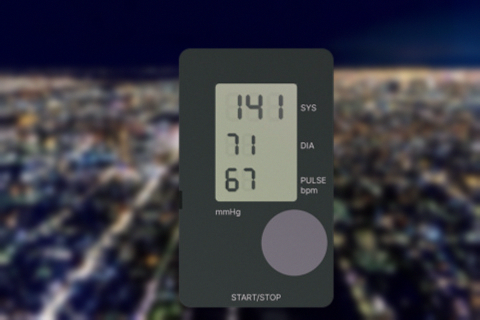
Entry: 141 mmHg
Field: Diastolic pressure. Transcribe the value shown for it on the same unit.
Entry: 71 mmHg
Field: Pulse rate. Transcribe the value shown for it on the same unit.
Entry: 67 bpm
